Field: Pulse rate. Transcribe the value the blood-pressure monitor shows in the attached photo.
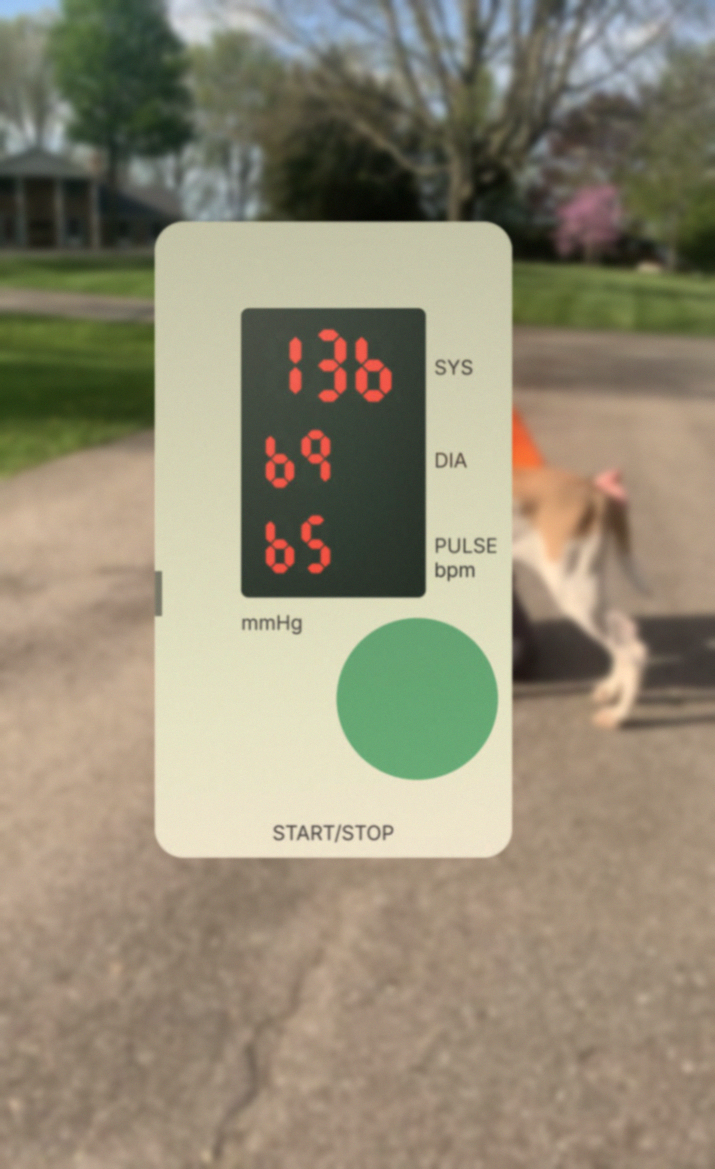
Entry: 65 bpm
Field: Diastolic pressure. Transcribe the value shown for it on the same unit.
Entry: 69 mmHg
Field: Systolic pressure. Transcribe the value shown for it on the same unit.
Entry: 136 mmHg
